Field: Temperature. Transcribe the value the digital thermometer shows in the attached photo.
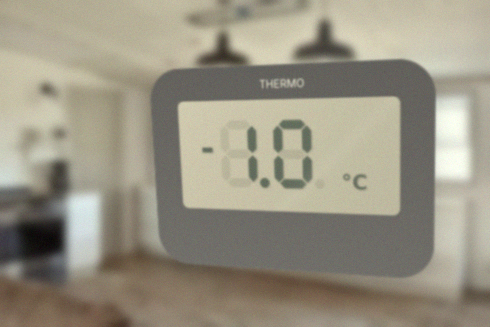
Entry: -1.0 °C
